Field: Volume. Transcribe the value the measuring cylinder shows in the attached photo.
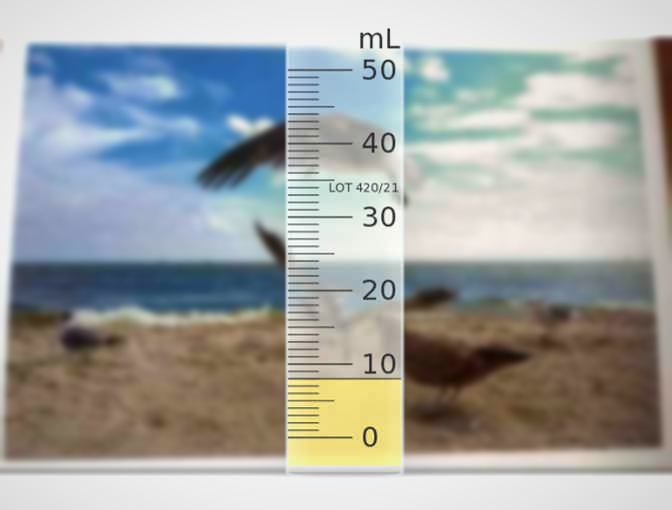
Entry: 8 mL
